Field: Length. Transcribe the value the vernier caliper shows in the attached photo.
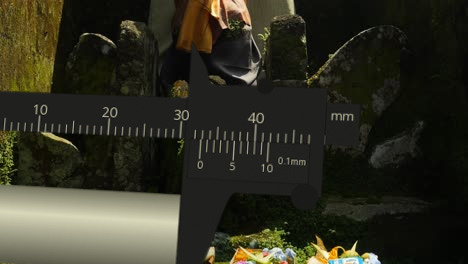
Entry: 32.8 mm
